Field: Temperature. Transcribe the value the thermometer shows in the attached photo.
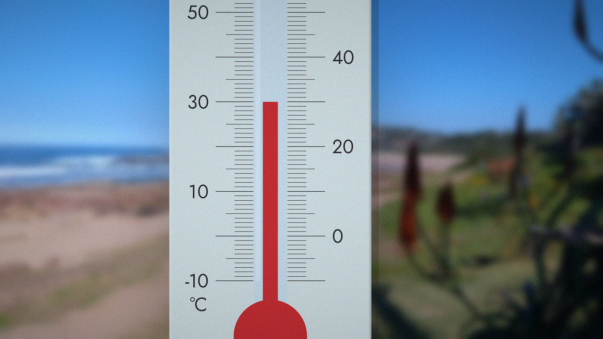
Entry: 30 °C
